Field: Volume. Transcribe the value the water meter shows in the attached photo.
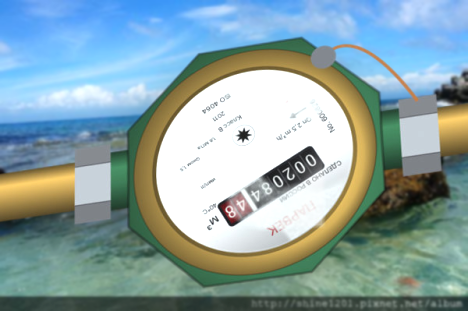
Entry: 2084.48 m³
